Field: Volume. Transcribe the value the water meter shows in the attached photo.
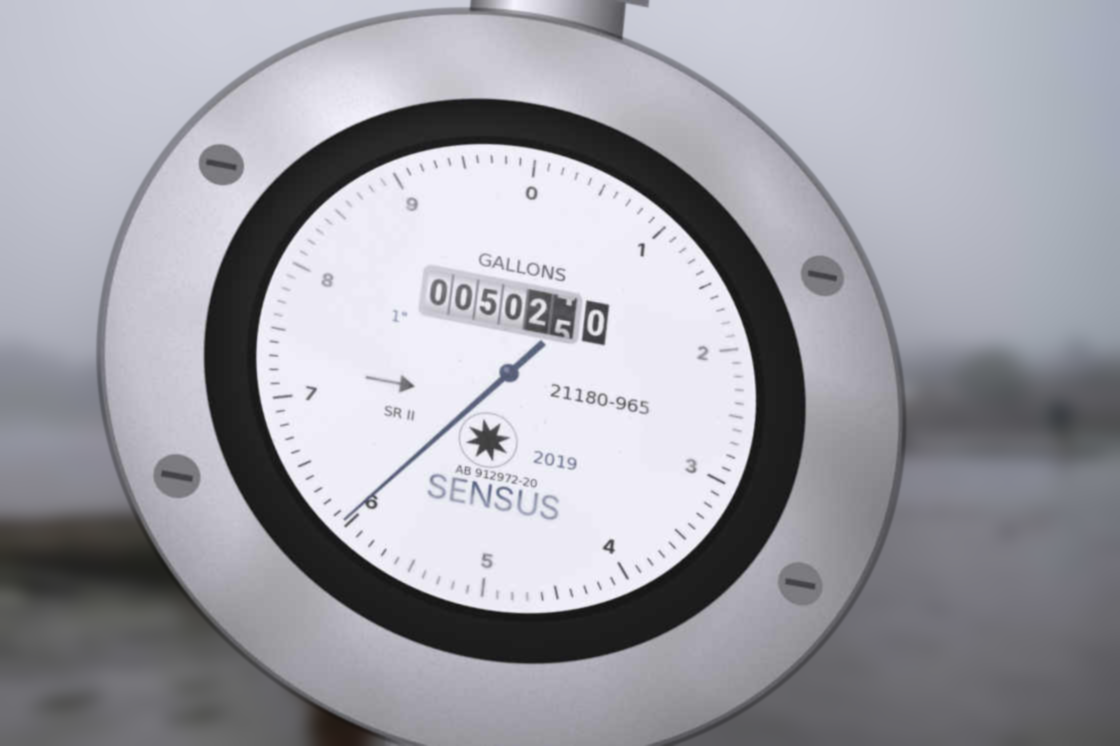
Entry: 50246.0 gal
